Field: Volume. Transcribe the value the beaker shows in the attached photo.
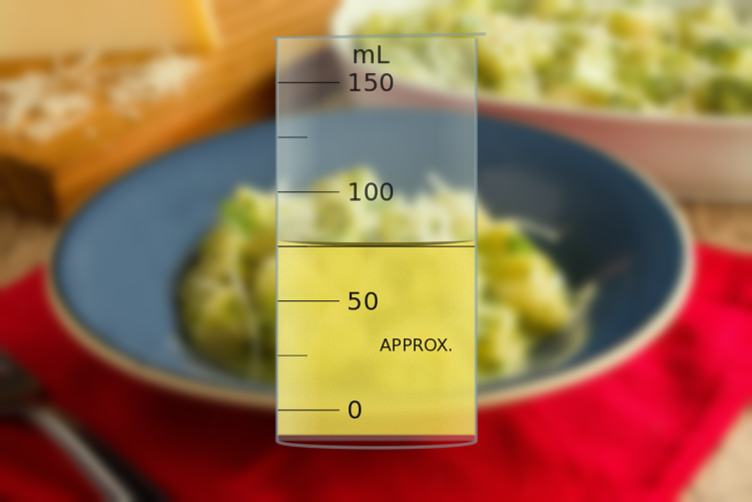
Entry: 75 mL
